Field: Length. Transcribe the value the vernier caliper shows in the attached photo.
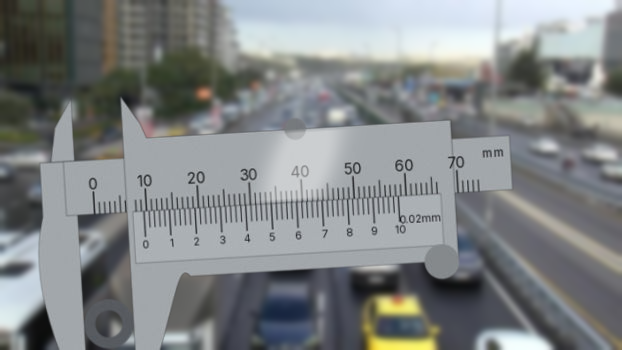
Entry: 9.5 mm
